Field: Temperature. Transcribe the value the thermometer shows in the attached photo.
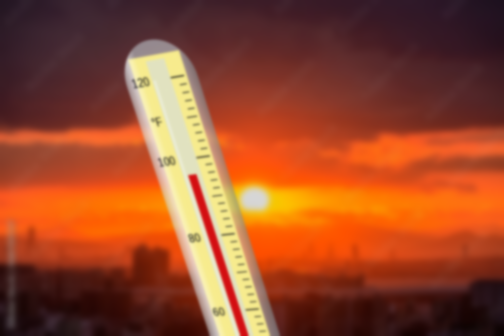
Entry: 96 °F
